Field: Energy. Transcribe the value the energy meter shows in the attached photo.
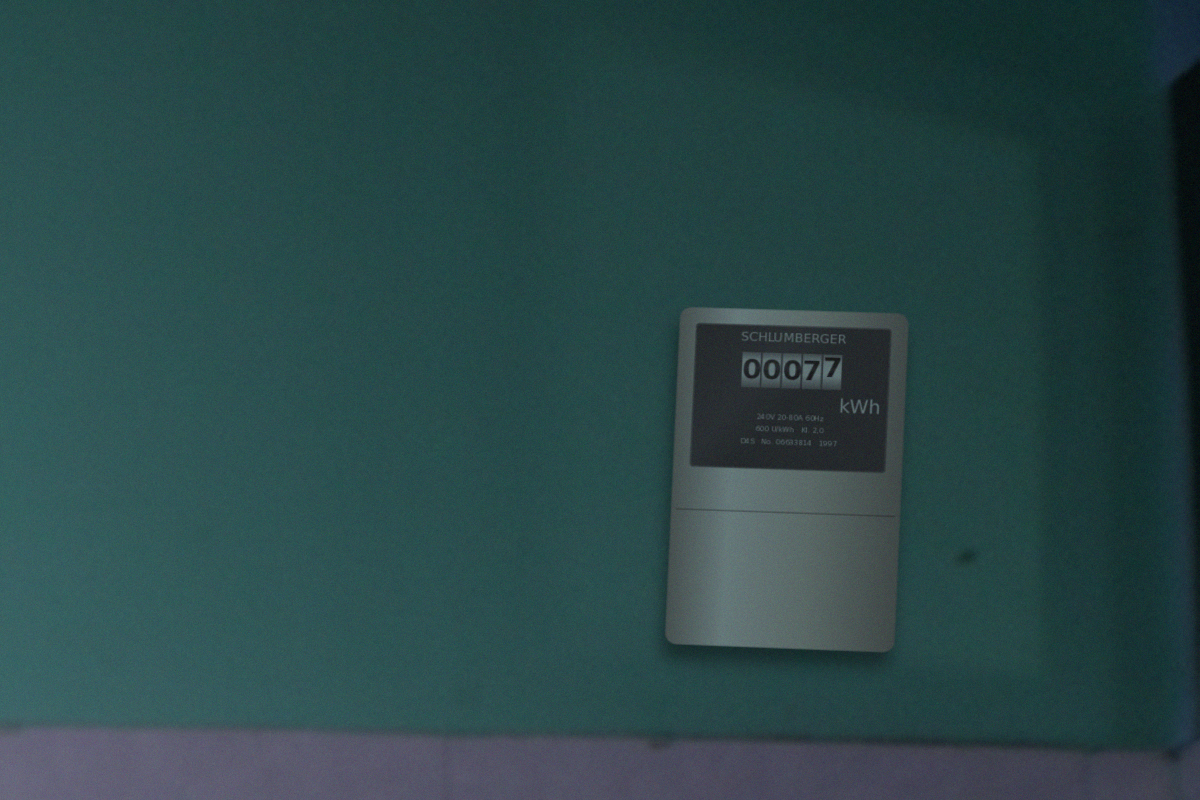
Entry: 77 kWh
